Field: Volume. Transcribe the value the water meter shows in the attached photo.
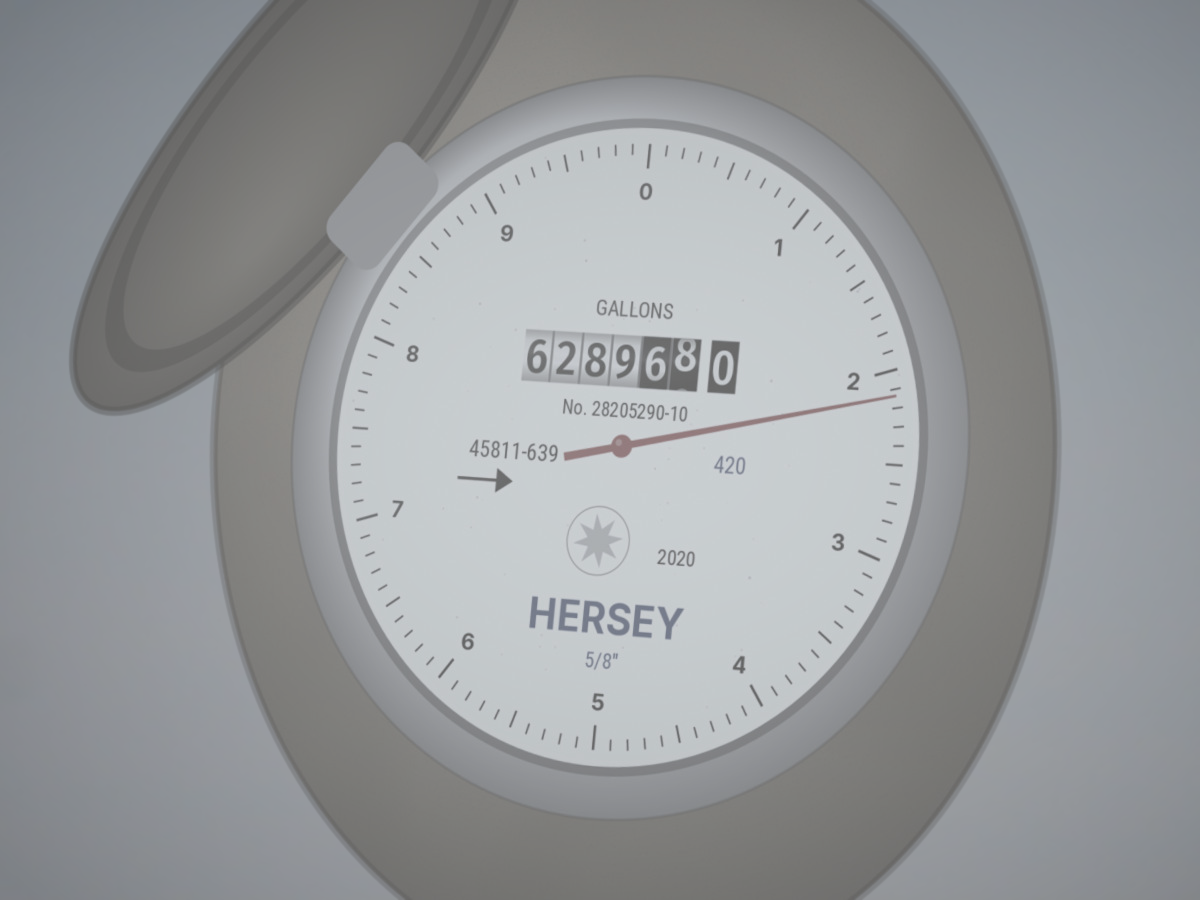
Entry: 6289682.1 gal
